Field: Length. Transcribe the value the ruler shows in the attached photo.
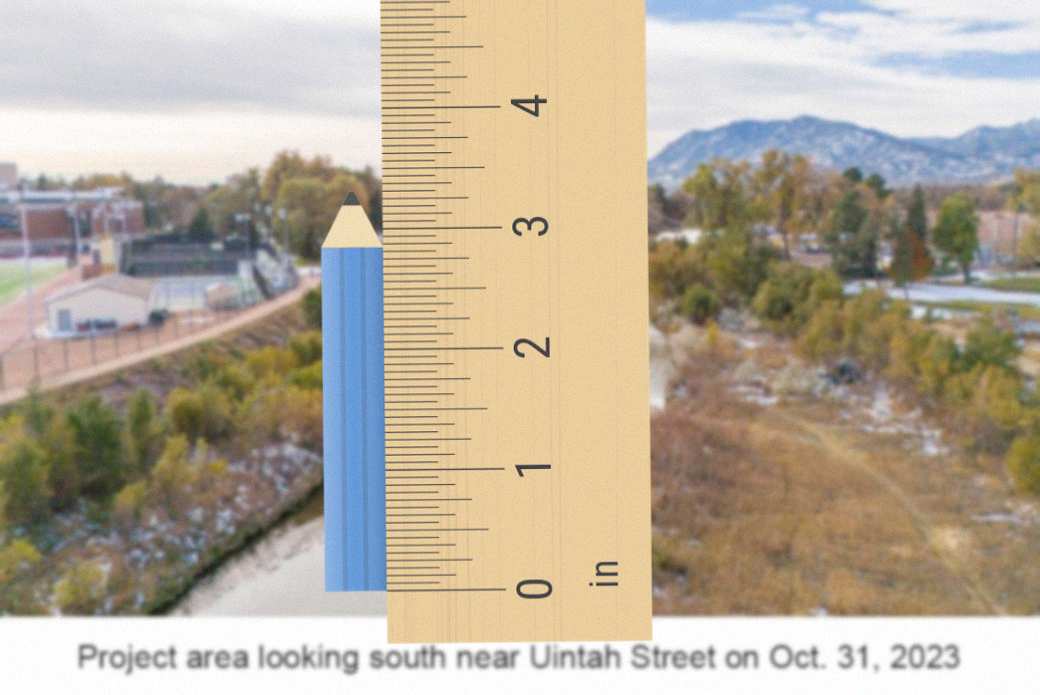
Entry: 3.3125 in
